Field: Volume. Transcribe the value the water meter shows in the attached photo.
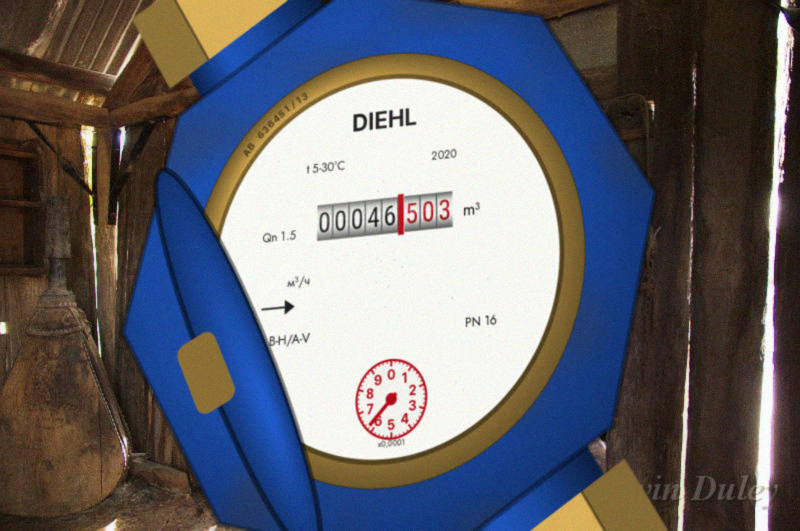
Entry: 46.5036 m³
